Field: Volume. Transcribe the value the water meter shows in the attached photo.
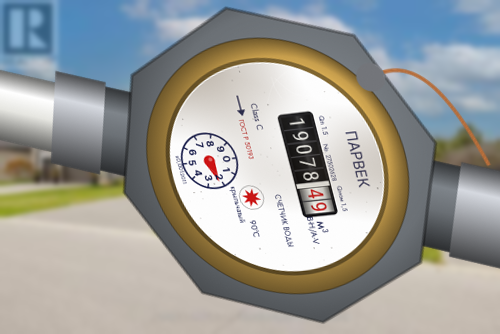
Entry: 19078.492 m³
